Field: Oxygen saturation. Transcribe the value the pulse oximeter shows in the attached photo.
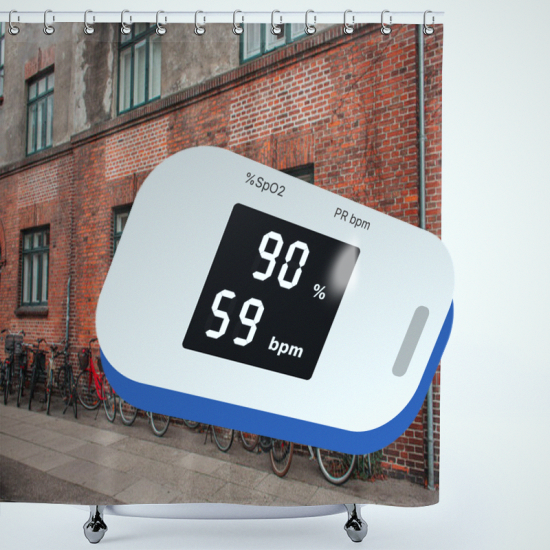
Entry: 90 %
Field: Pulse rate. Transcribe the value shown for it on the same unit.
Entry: 59 bpm
